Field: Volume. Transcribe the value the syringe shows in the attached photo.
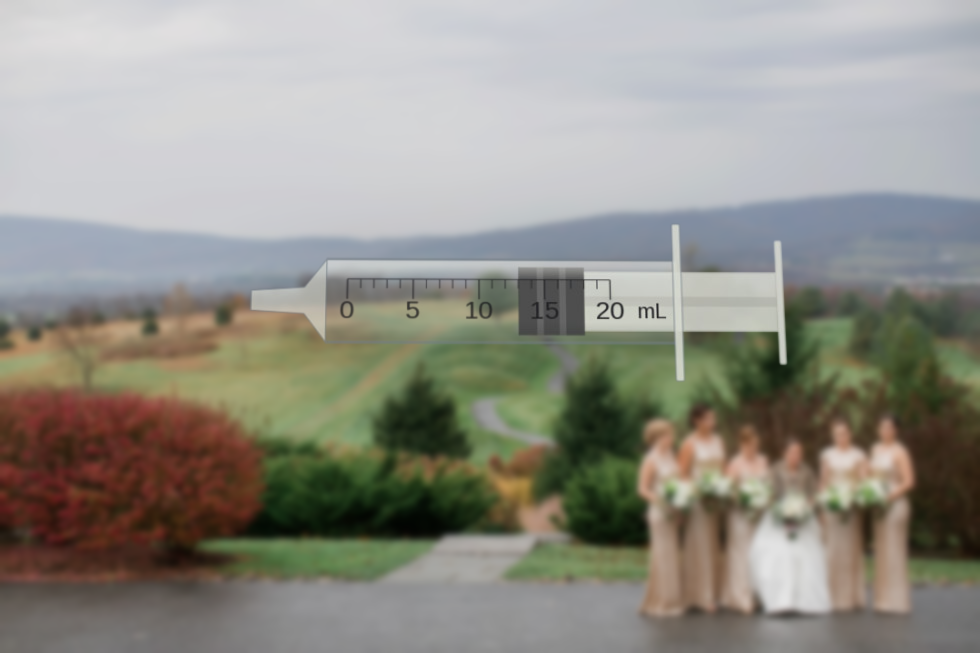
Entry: 13 mL
